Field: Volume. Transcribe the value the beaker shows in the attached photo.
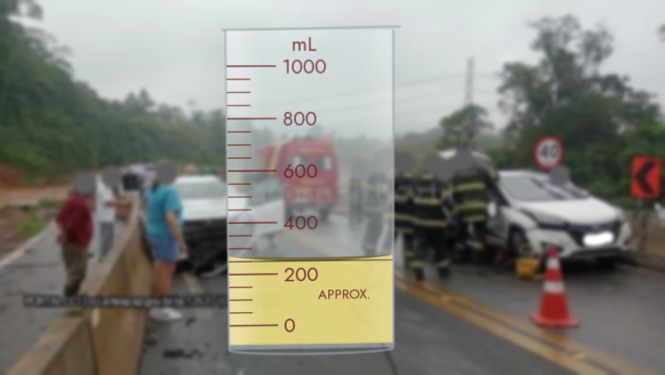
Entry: 250 mL
